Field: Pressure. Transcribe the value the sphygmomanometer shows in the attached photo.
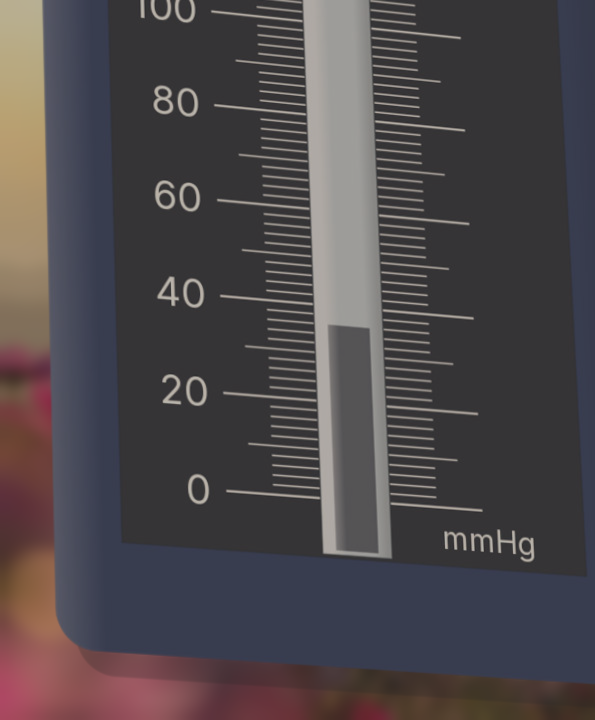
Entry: 36 mmHg
